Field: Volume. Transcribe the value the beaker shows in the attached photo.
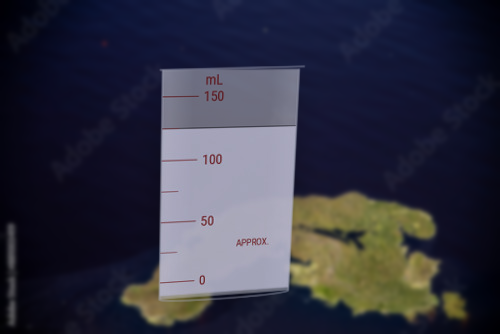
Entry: 125 mL
